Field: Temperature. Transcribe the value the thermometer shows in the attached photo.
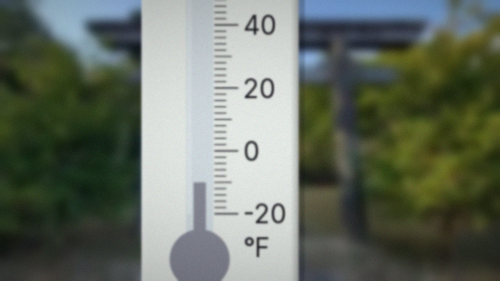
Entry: -10 °F
